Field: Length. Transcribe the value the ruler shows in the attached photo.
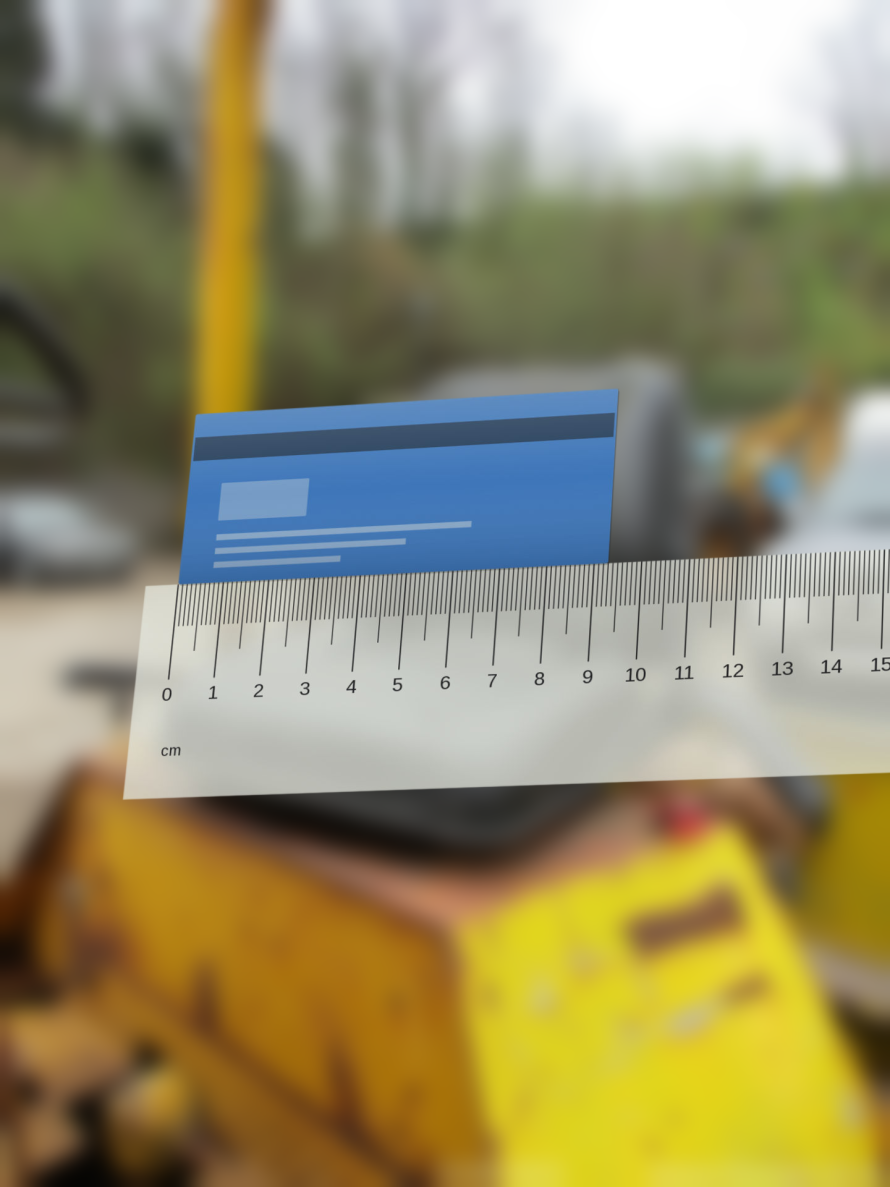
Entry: 9.3 cm
